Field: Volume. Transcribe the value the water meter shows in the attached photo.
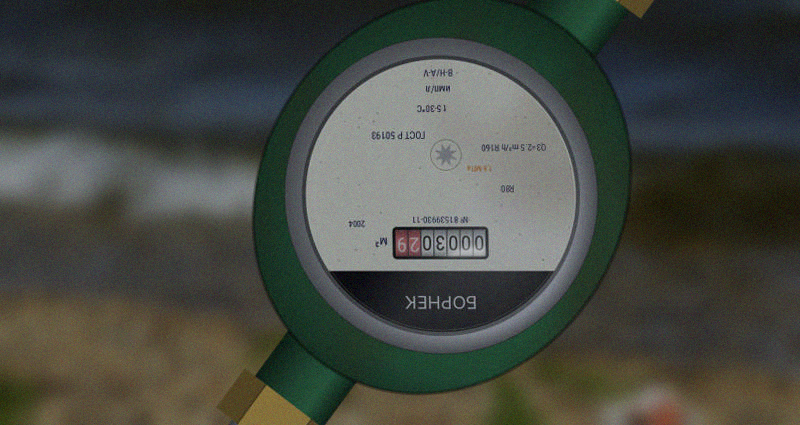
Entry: 30.29 m³
